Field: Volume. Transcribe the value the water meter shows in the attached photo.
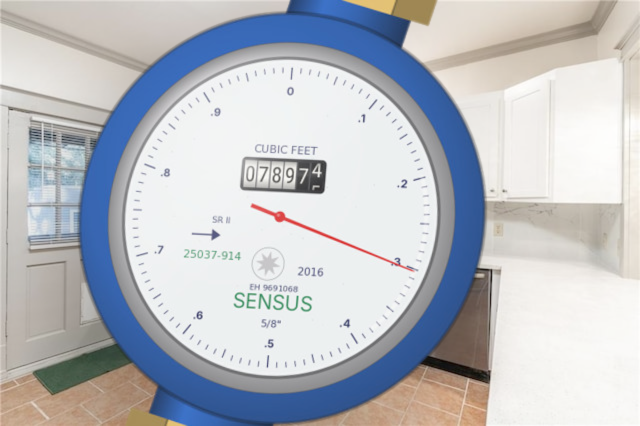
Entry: 78974.30 ft³
